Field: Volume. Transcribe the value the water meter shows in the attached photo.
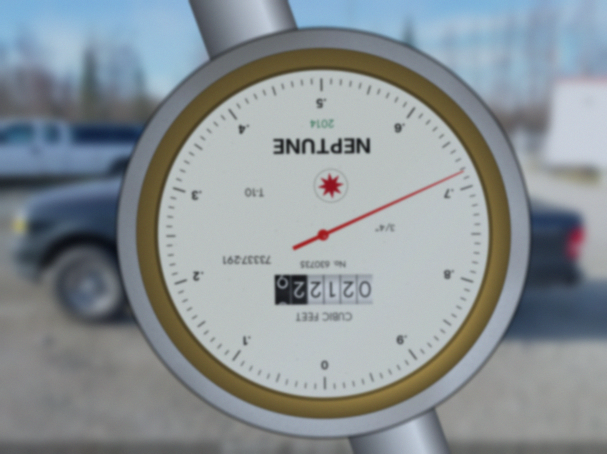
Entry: 21228.68 ft³
